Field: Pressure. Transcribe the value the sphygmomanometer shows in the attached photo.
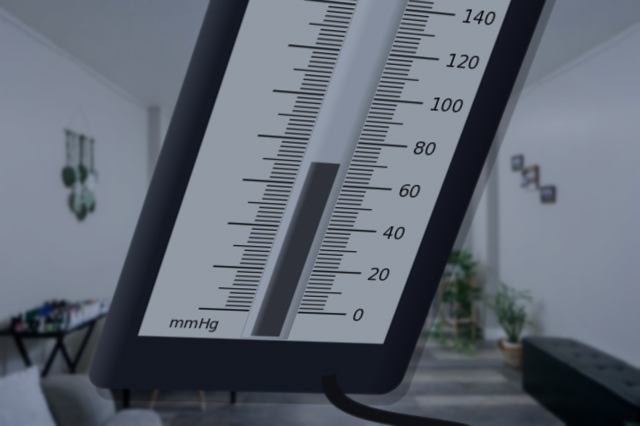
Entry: 70 mmHg
